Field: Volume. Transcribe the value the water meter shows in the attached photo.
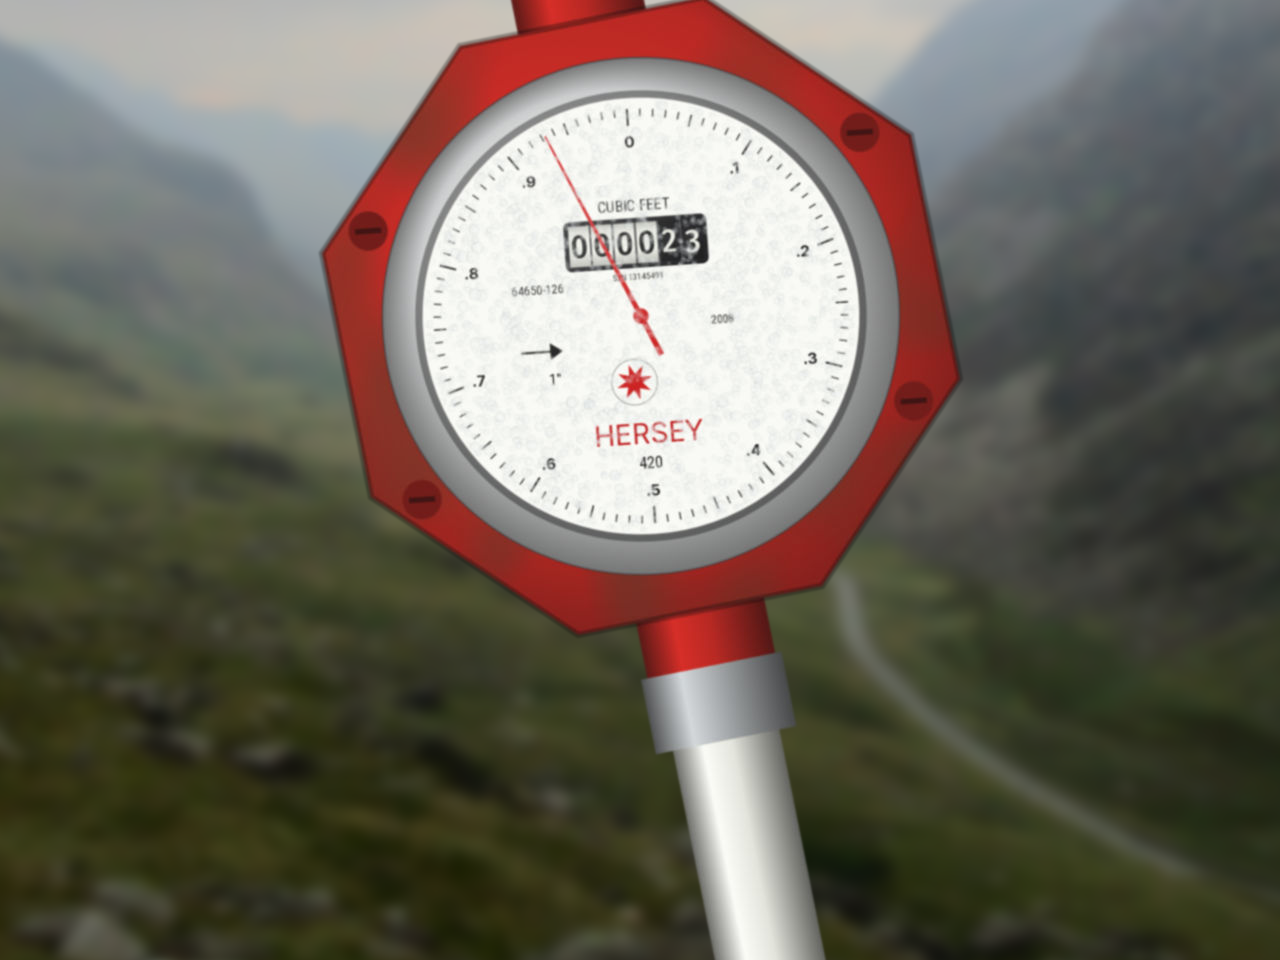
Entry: 22.93 ft³
